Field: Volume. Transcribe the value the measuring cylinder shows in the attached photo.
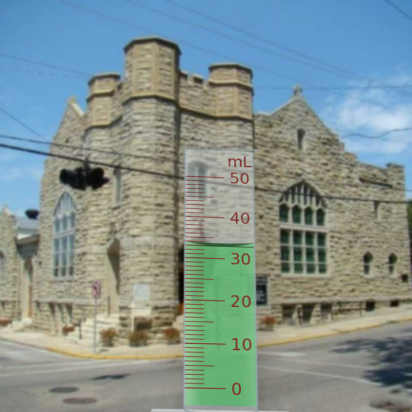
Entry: 33 mL
